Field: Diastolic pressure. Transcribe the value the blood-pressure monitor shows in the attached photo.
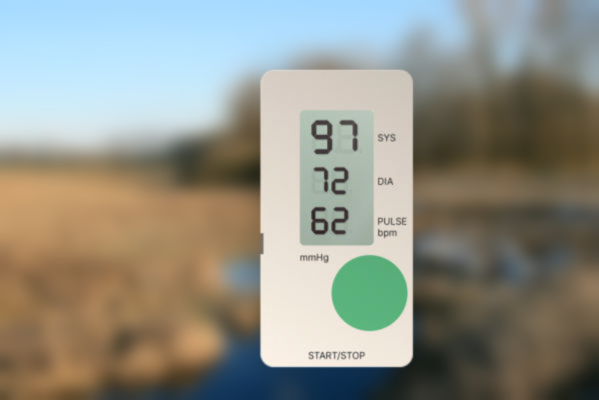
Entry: 72 mmHg
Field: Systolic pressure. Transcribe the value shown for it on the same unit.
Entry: 97 mmHg
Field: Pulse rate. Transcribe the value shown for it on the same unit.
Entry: 62 bpm
